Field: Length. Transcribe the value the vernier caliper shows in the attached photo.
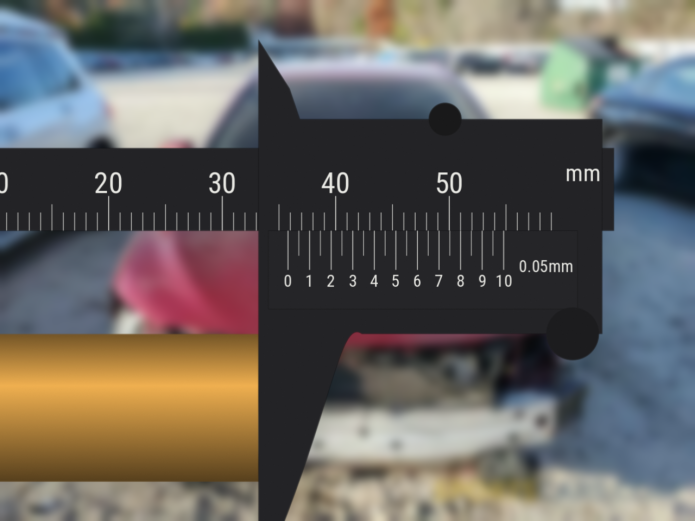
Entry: 35.8 mm
